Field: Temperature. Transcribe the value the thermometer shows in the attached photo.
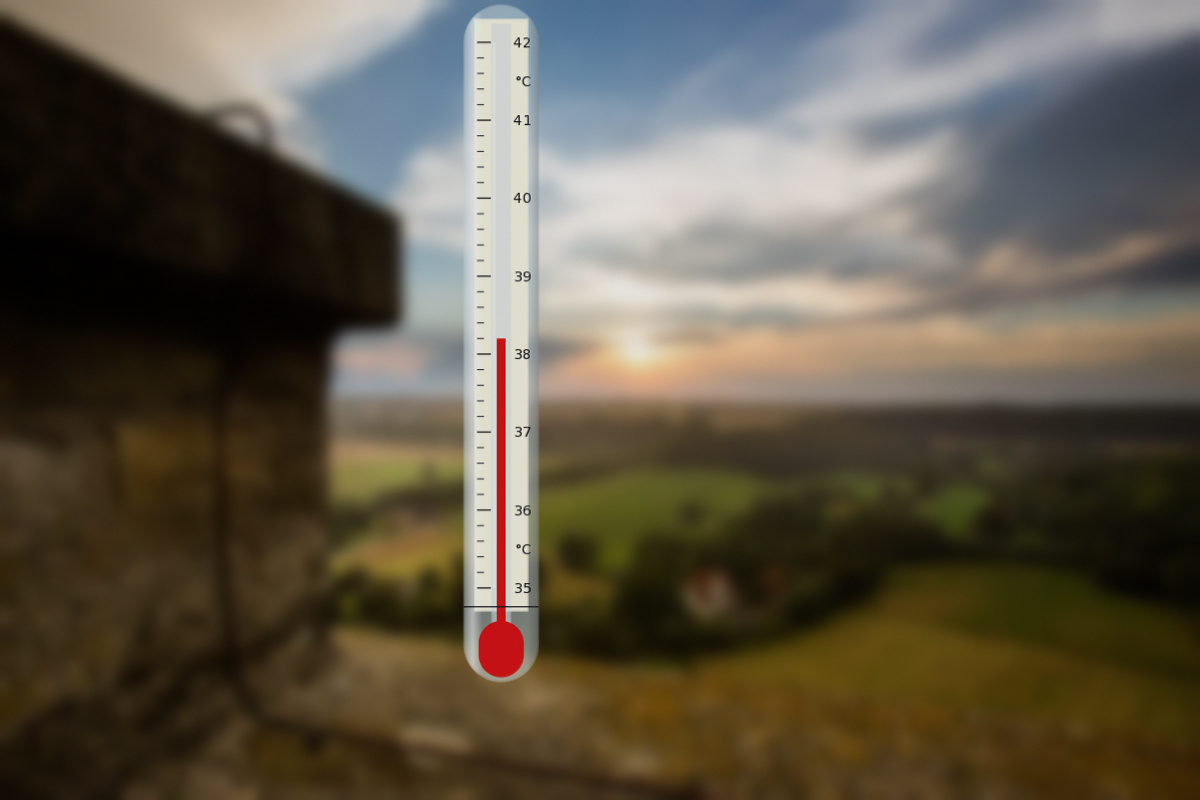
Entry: 38.2 °C
